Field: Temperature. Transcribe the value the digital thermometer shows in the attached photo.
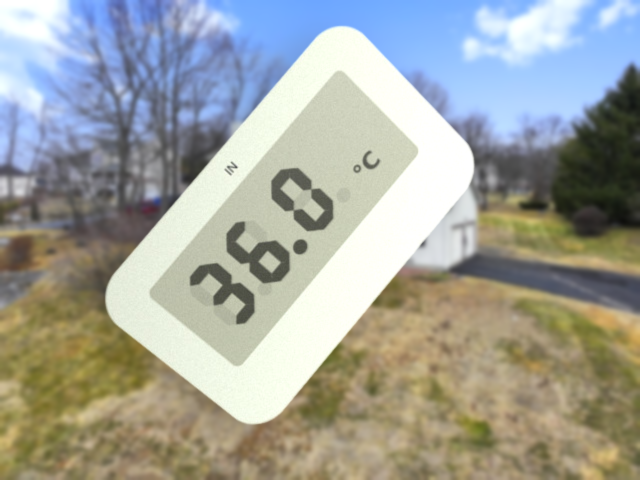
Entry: 36.0 °C
